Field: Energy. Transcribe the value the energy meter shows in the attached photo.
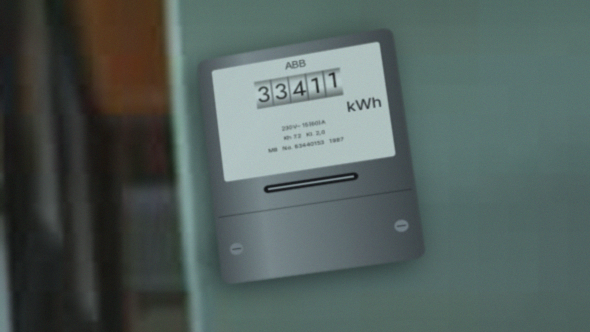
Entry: 33411 kWh
